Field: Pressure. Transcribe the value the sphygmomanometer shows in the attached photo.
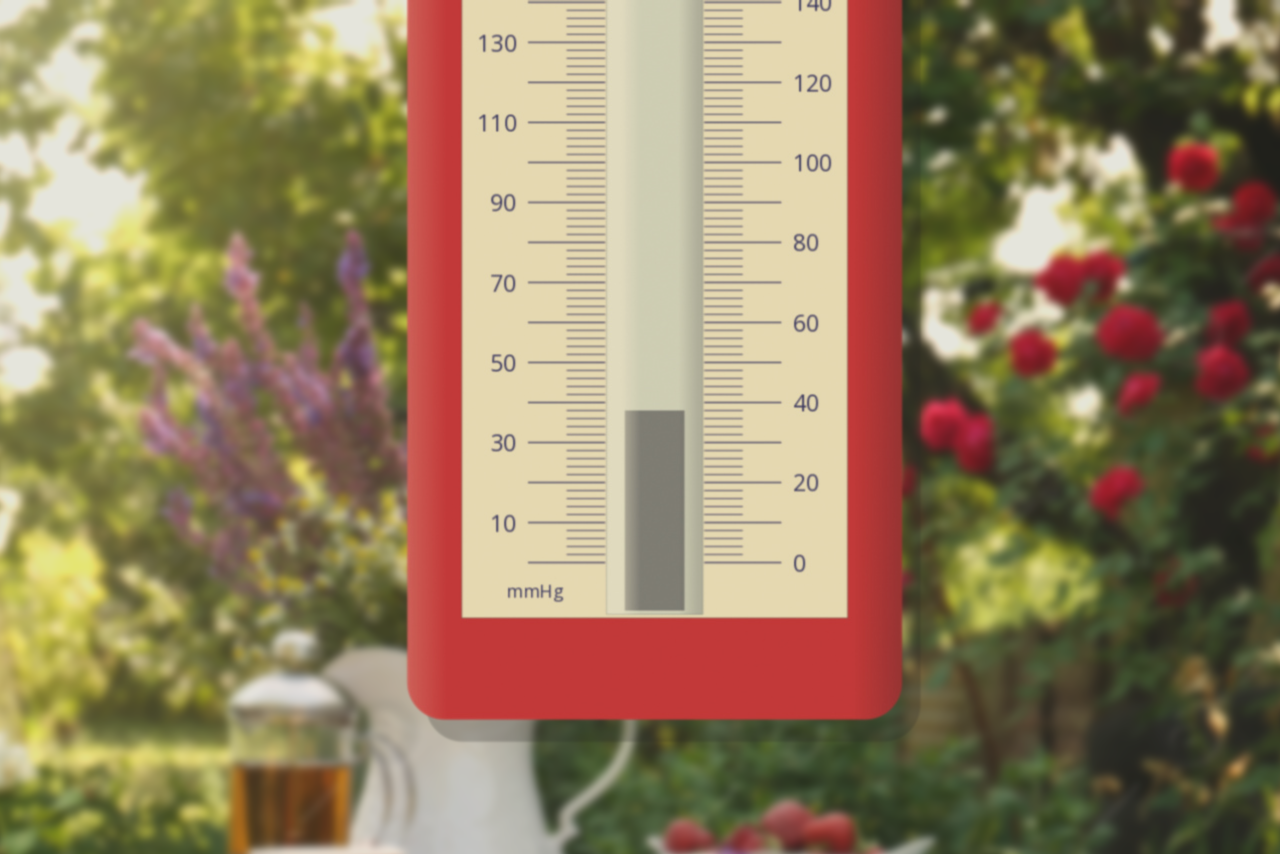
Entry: 38 mmHg
